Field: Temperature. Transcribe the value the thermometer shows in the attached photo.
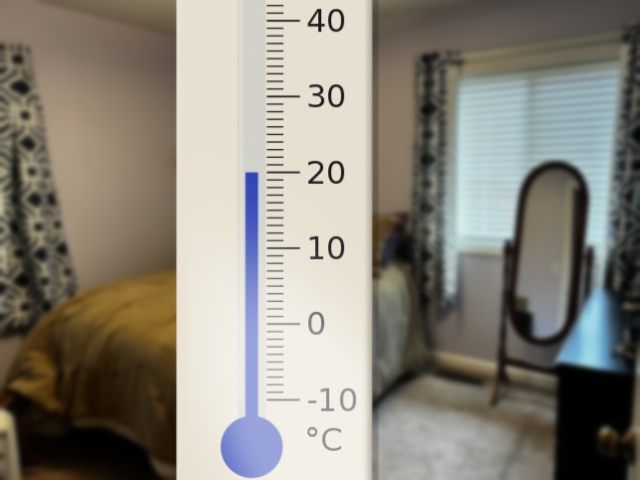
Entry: 20 °C
